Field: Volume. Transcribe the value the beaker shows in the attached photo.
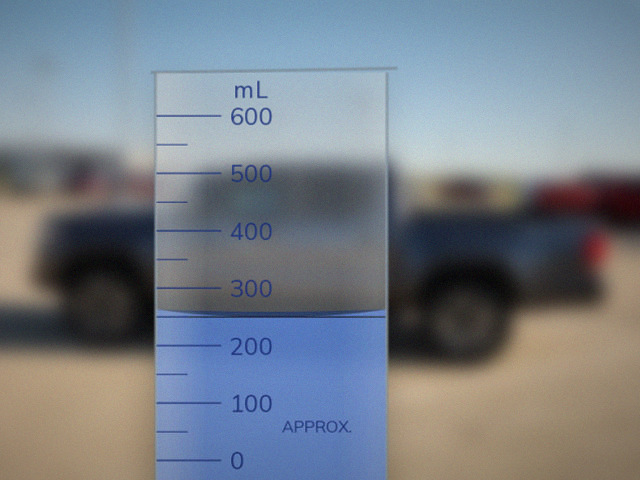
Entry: 250 mL
